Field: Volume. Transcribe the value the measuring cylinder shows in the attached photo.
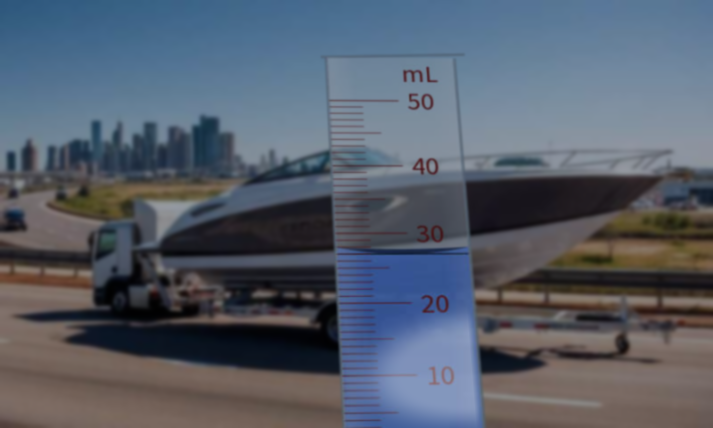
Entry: 27 mL
